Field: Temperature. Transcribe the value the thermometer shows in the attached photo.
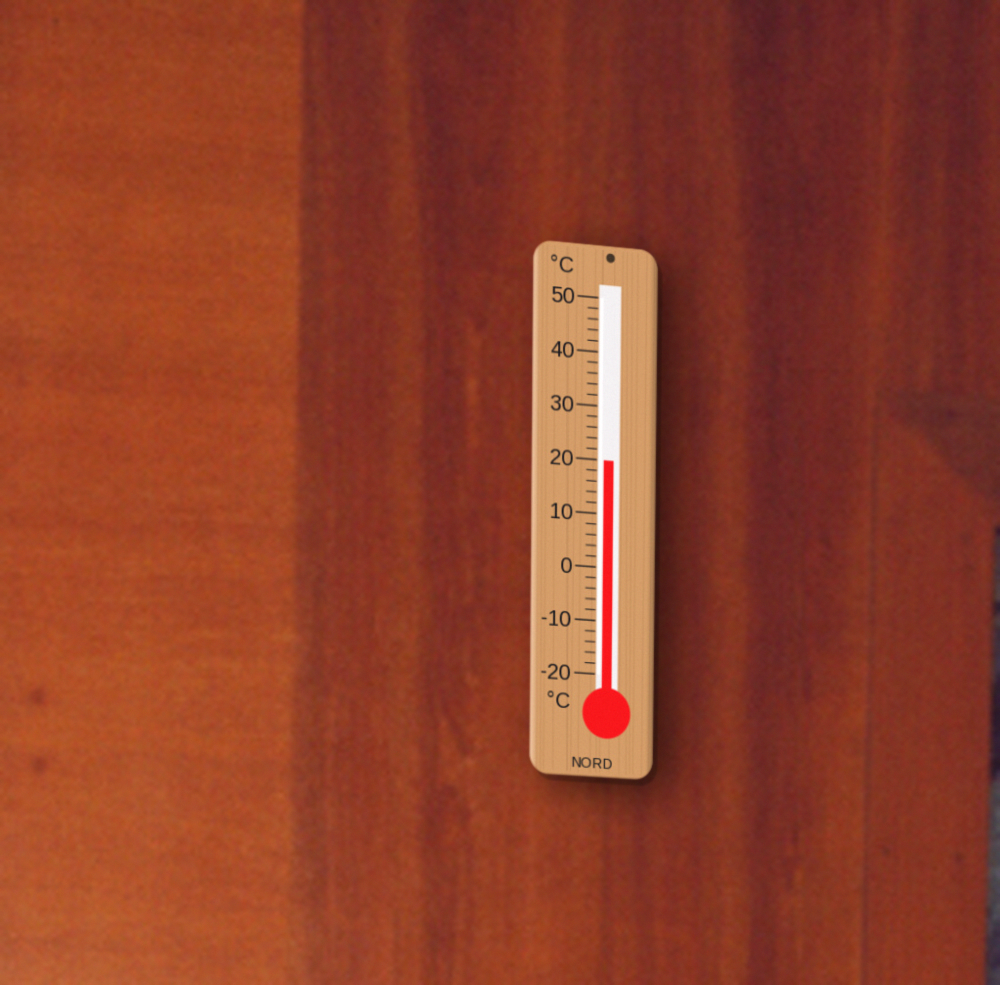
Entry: 20 °C
